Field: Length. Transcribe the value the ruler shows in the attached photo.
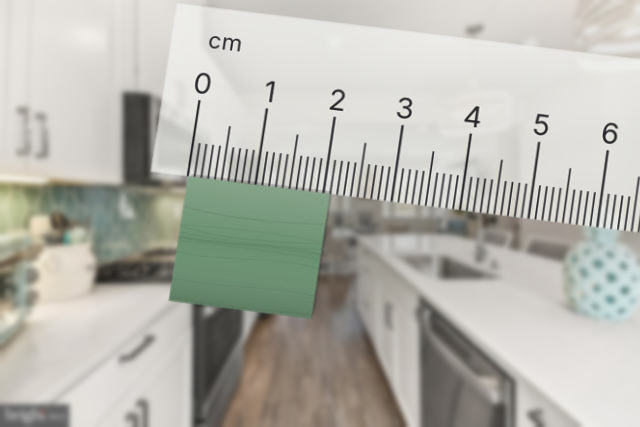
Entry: 2.1 cm
